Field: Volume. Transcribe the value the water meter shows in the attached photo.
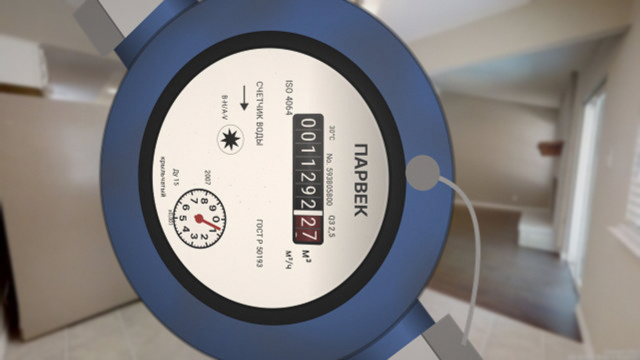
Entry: 11292.270 m³
